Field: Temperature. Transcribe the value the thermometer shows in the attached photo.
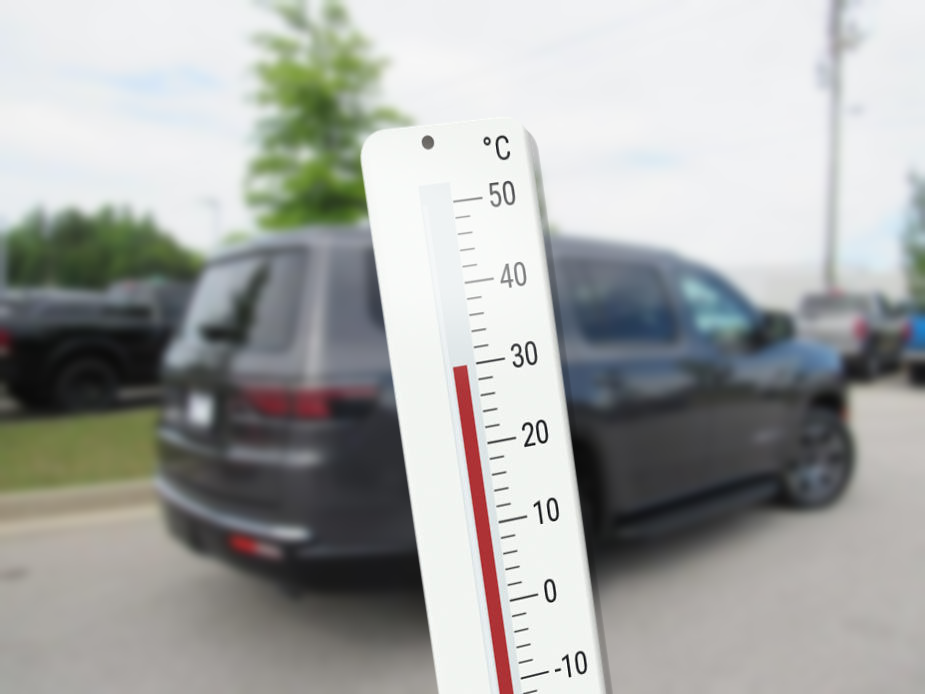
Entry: 30 °C
